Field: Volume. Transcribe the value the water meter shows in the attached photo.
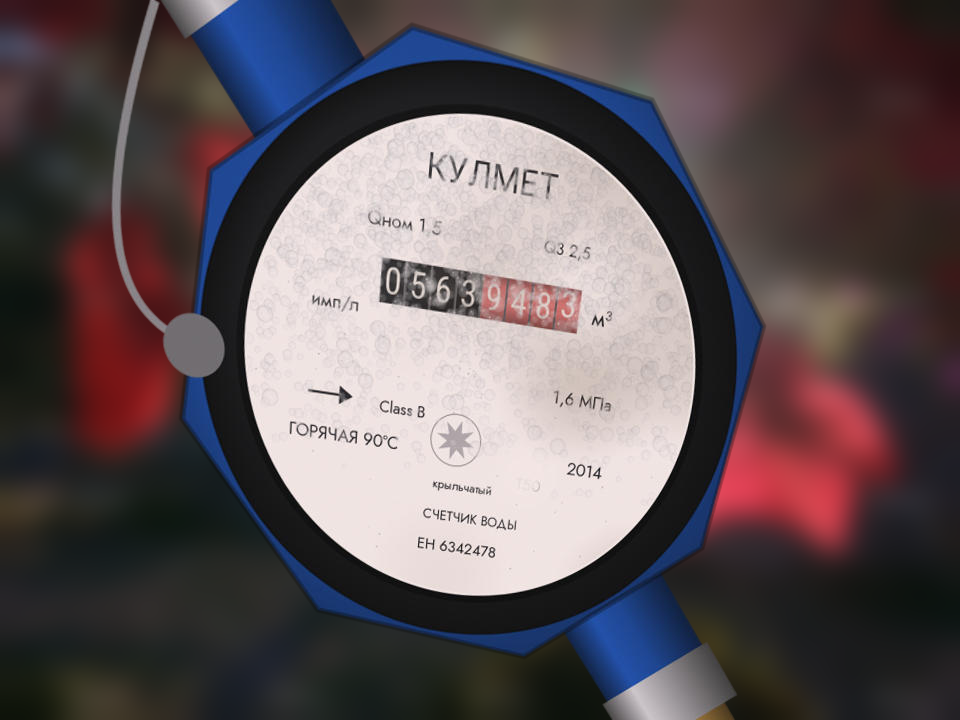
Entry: 563.9483 m³
